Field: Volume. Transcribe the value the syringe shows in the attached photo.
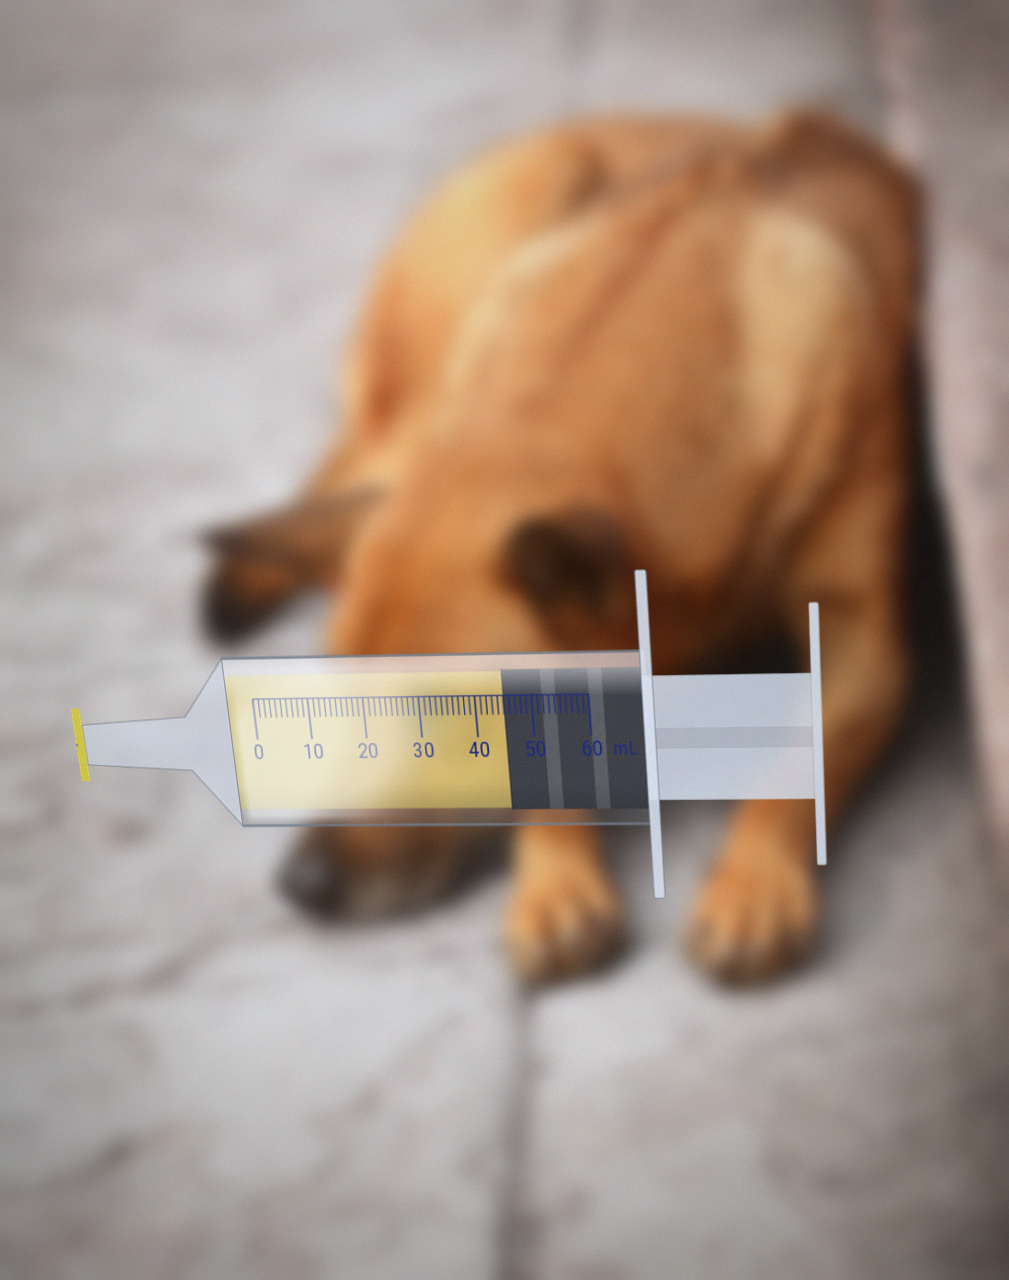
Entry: 45 mL
